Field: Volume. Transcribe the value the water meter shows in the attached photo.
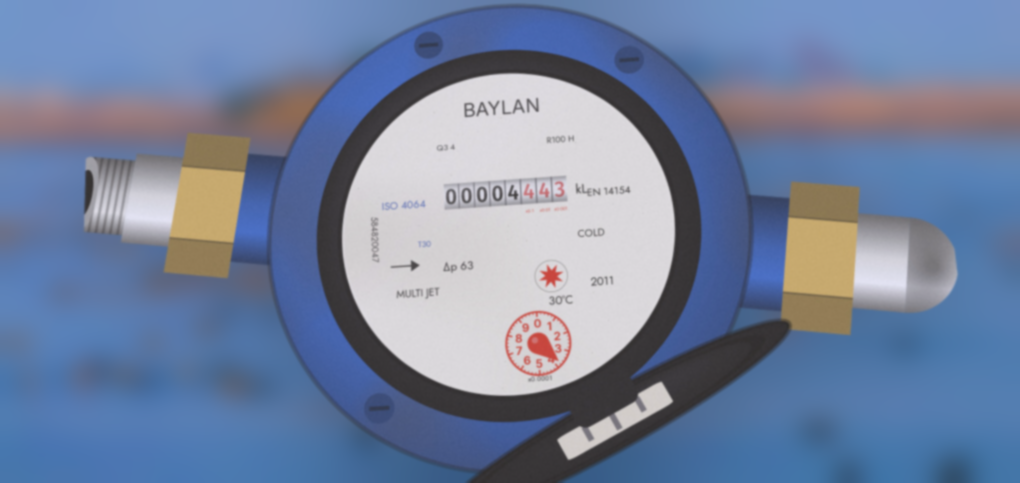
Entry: 4.4433 kL
